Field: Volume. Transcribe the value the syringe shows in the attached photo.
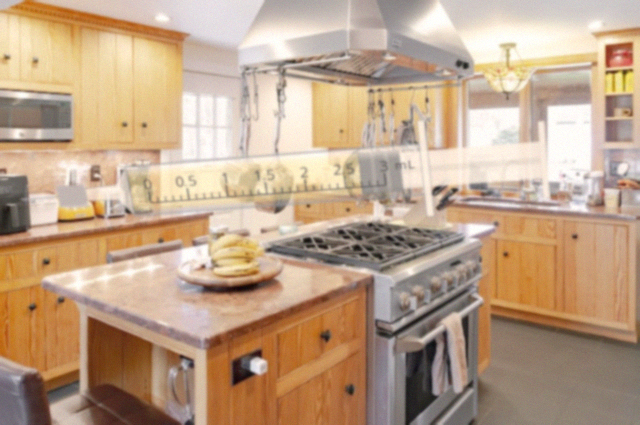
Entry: 2.7 mL
